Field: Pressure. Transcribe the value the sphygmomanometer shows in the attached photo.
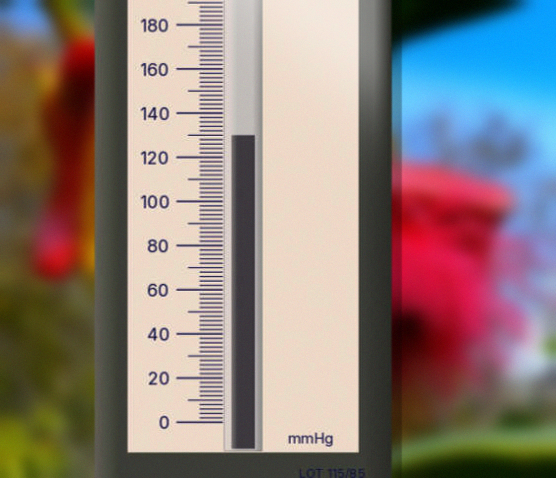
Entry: 130 mmHg
